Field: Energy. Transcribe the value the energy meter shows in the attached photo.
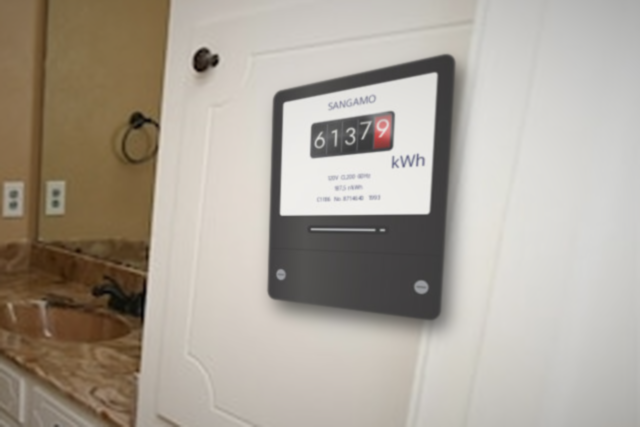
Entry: 6137.9 kWh
